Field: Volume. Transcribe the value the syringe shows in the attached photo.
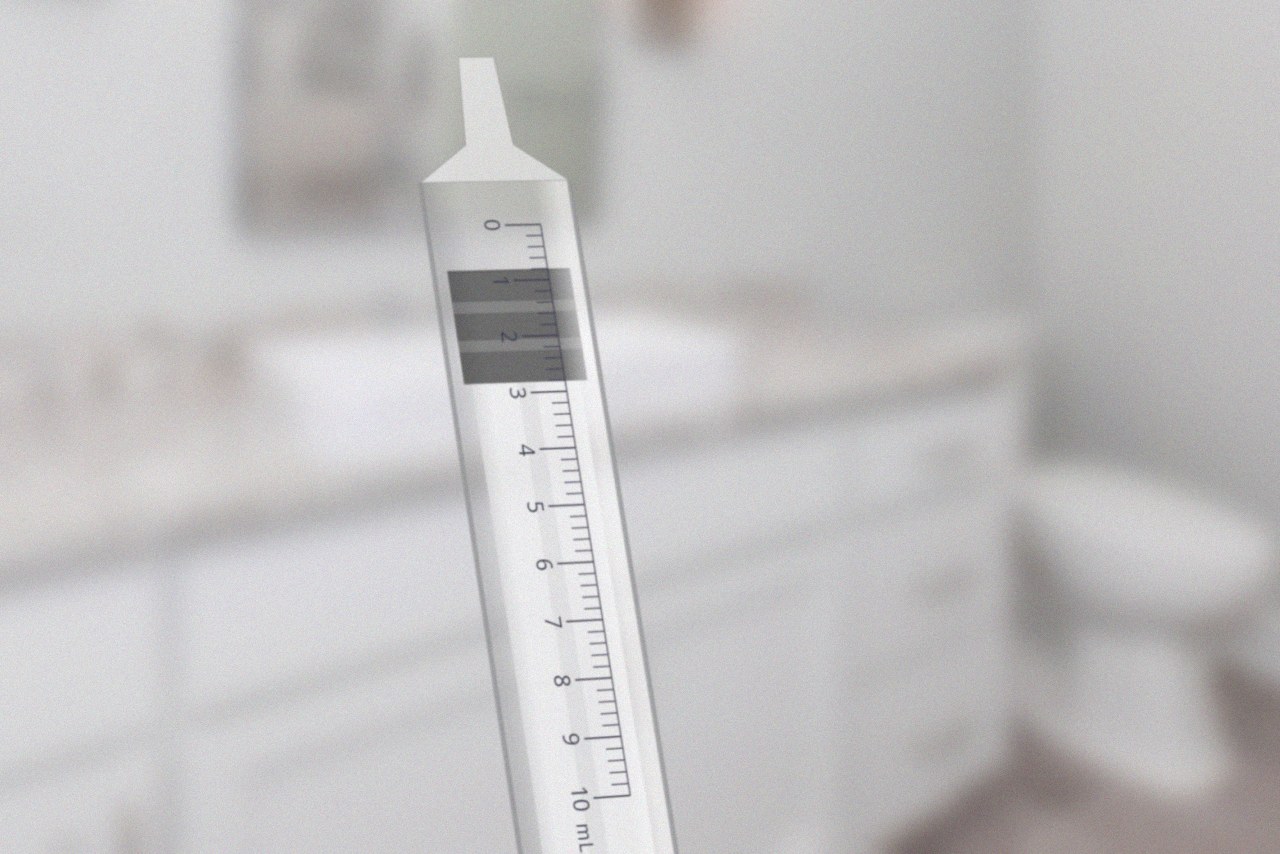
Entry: 0.8 mL
